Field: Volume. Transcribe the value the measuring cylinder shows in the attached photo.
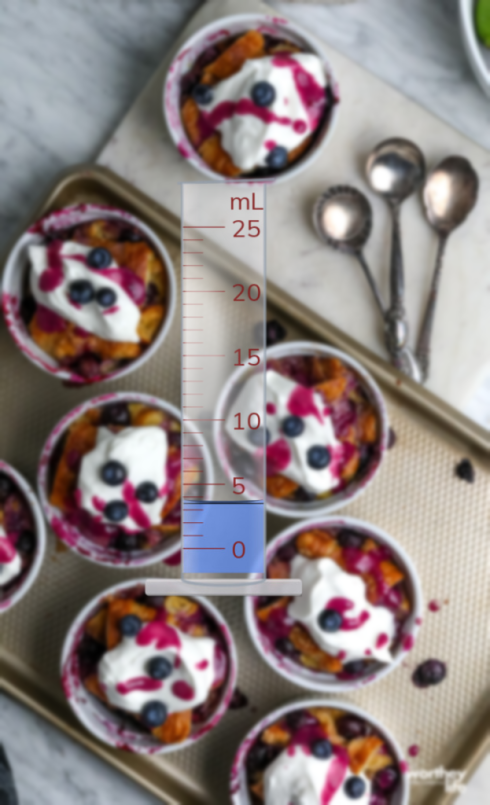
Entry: 3.5 mL
